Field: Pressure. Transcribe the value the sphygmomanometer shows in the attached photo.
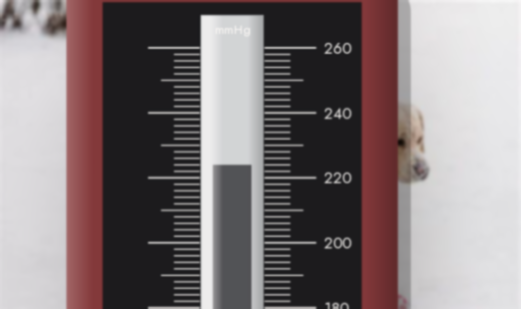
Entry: 224 mmHg
